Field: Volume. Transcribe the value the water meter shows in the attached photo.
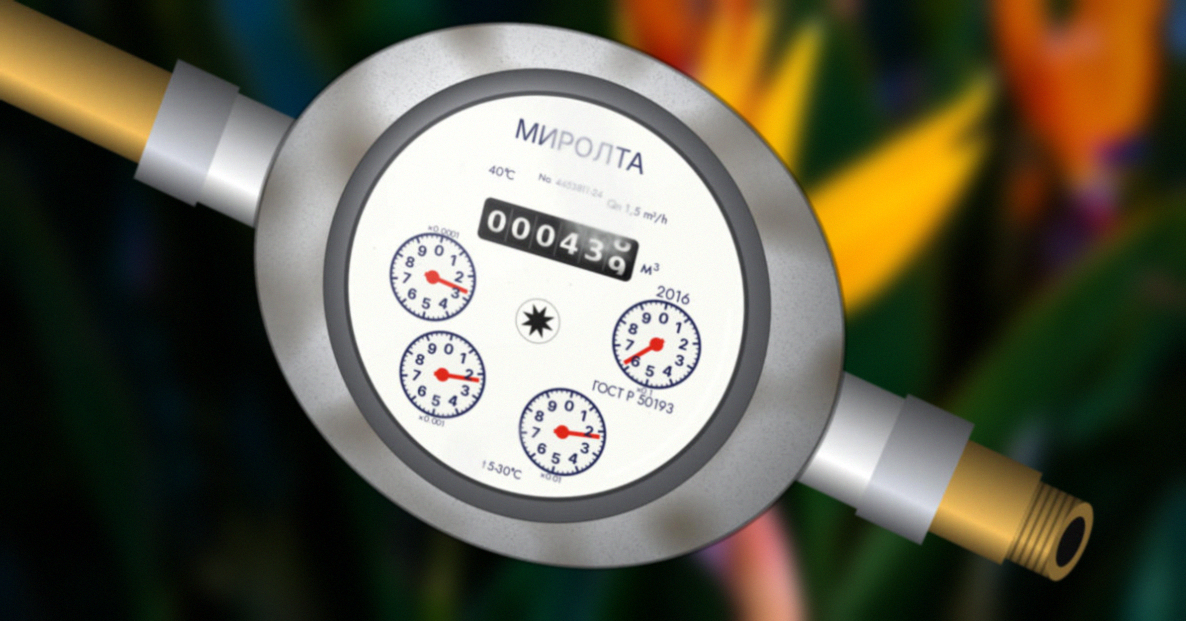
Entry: 438.6222 m³
